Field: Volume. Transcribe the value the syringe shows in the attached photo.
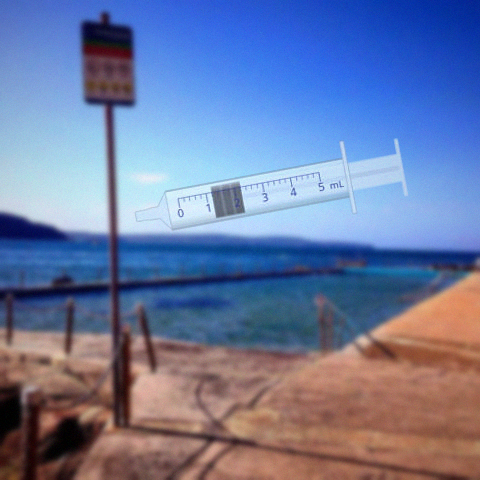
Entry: 1.2 mL
